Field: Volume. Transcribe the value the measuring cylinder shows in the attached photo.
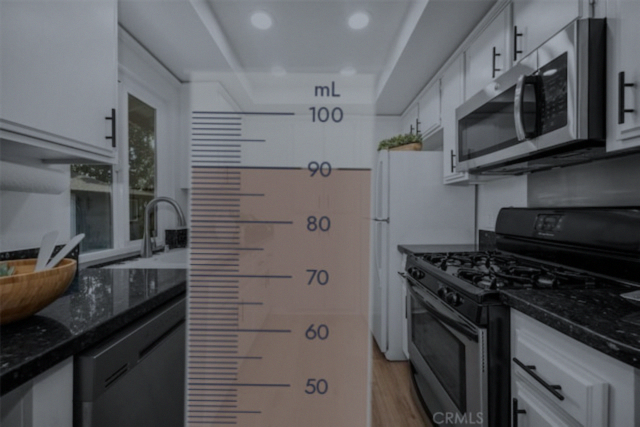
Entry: 90 mL
